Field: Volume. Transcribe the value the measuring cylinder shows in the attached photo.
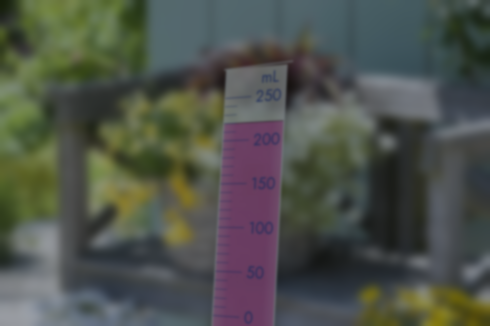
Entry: 220 mL
